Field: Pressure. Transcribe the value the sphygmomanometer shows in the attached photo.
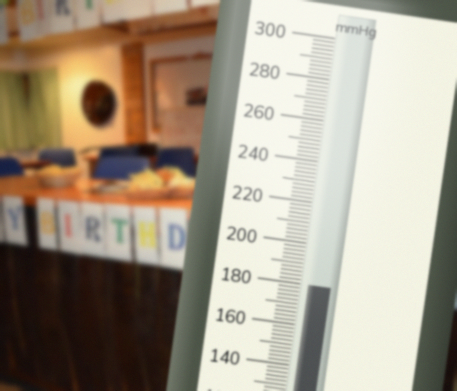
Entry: 180 mmHg
